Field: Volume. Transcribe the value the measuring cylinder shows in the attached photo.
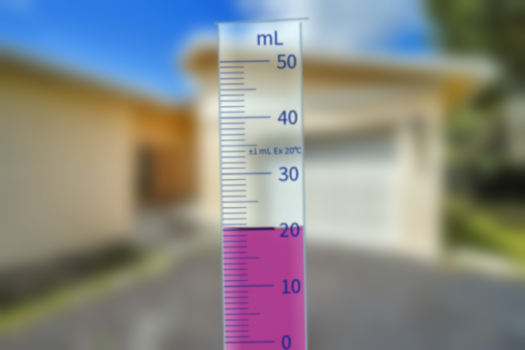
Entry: 20 mL
